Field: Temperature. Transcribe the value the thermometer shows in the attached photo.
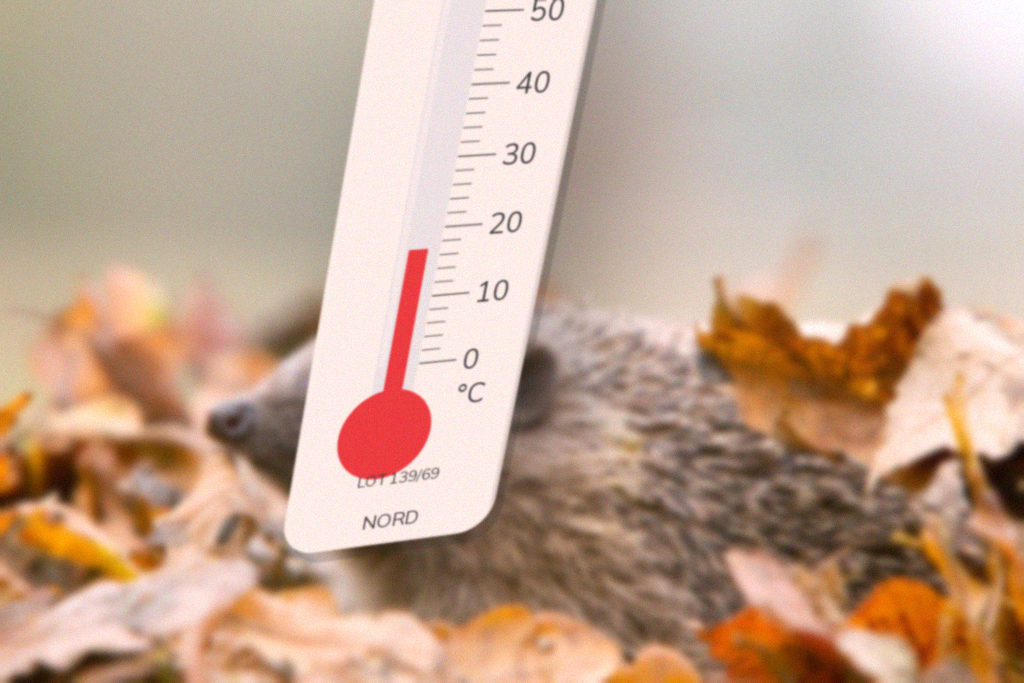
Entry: 17 °C
